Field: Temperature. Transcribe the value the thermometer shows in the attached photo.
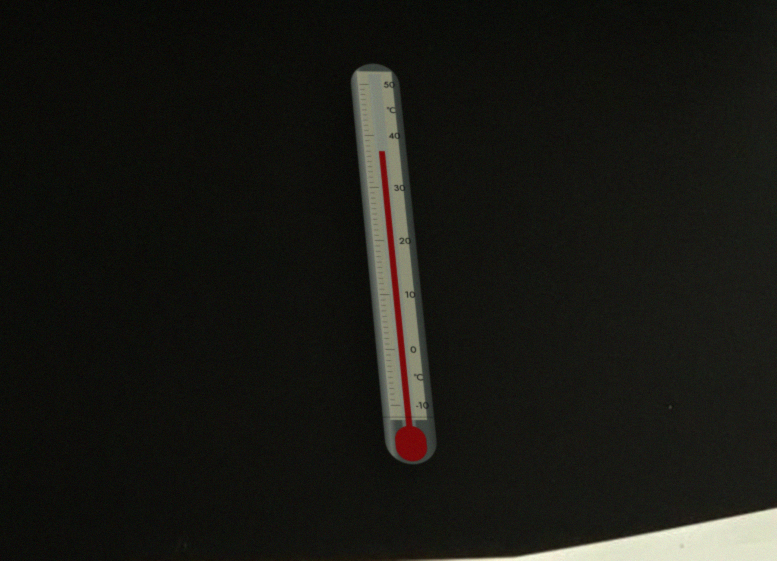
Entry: 37 °C
